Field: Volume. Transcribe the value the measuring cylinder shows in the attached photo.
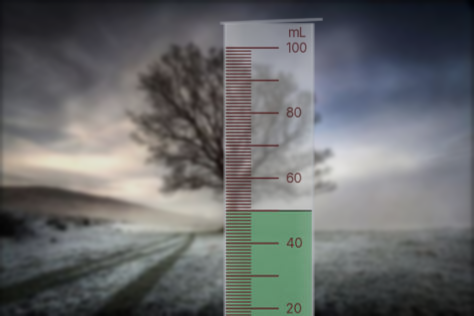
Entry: 50 mL
